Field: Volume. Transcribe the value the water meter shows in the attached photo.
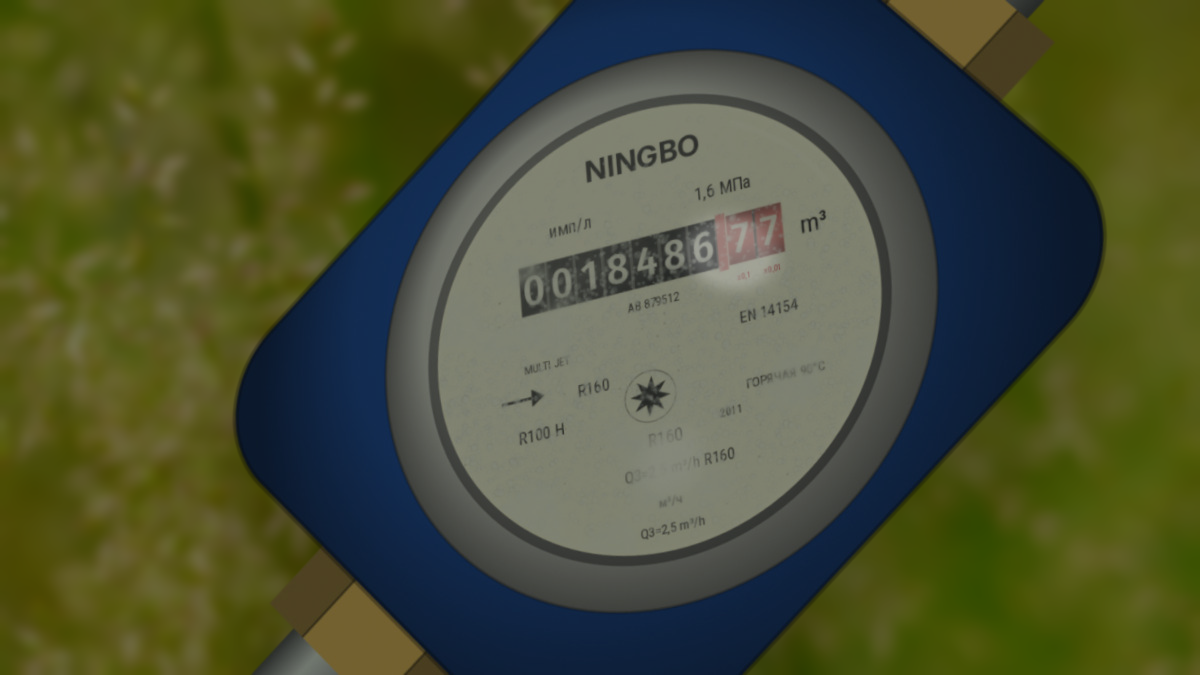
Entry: 18486.77 m³
